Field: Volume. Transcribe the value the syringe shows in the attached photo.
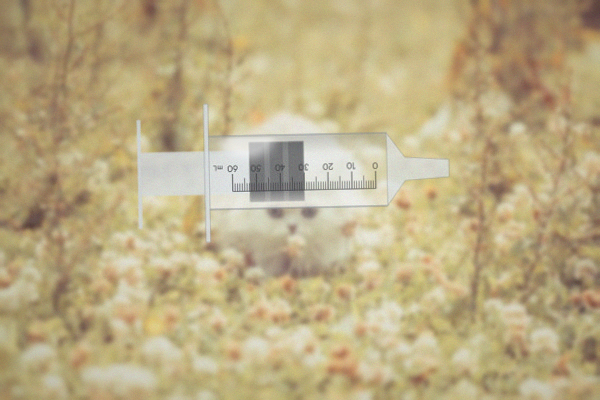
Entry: 30 mL
